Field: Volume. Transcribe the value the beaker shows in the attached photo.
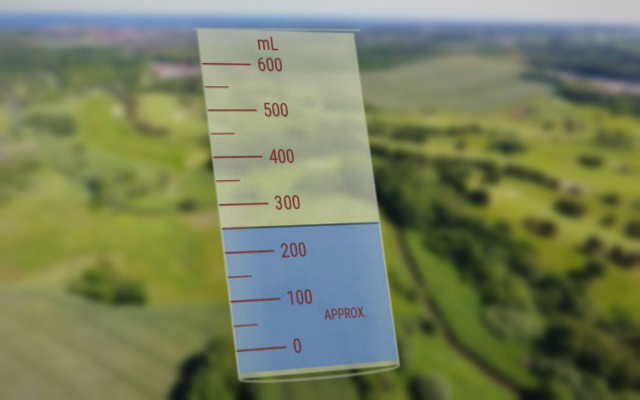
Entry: 250 mL
